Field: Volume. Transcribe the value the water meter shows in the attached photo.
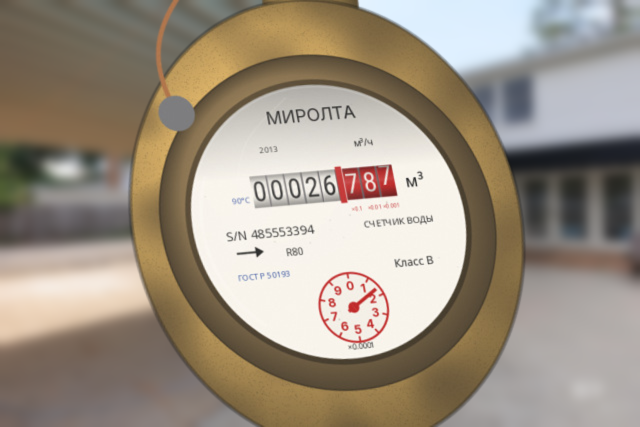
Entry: 26.7871 m³
